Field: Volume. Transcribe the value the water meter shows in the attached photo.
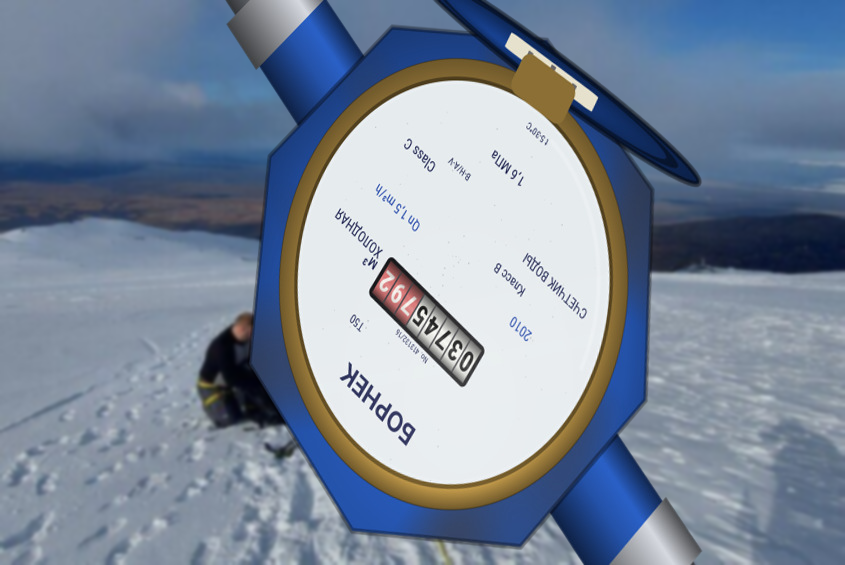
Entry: 3745.792 m³
